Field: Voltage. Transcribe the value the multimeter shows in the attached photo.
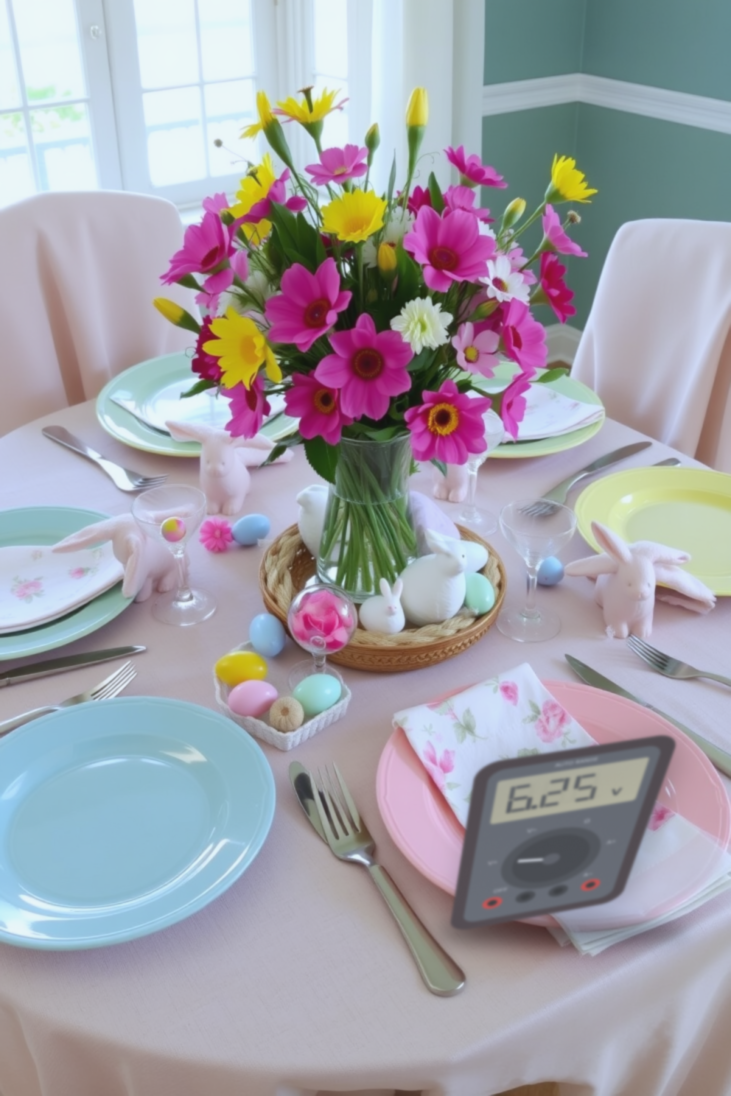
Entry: 6.25 V
